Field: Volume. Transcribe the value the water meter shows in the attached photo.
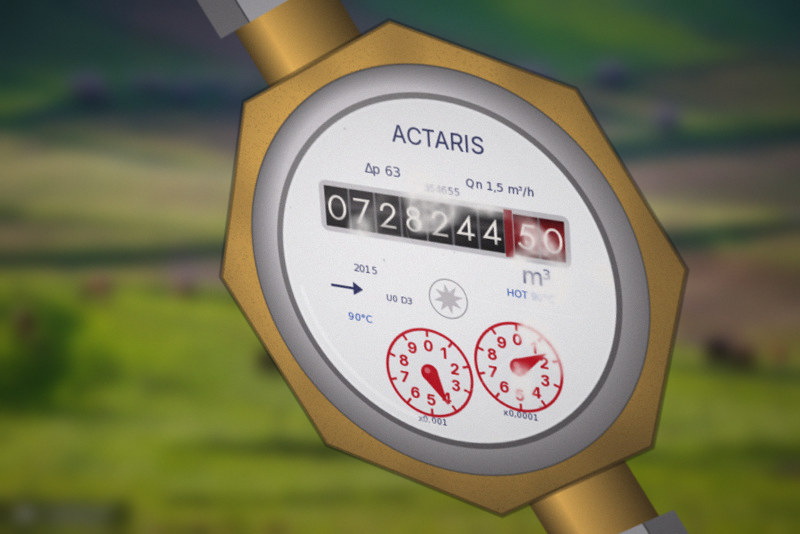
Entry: 728244.5041 m³
